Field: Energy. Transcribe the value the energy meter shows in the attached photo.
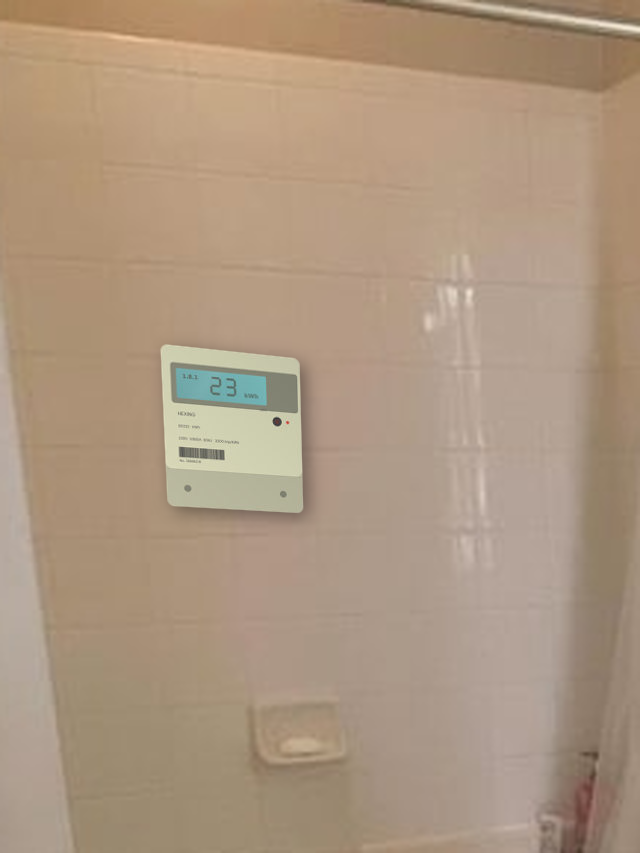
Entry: 23 kWh
